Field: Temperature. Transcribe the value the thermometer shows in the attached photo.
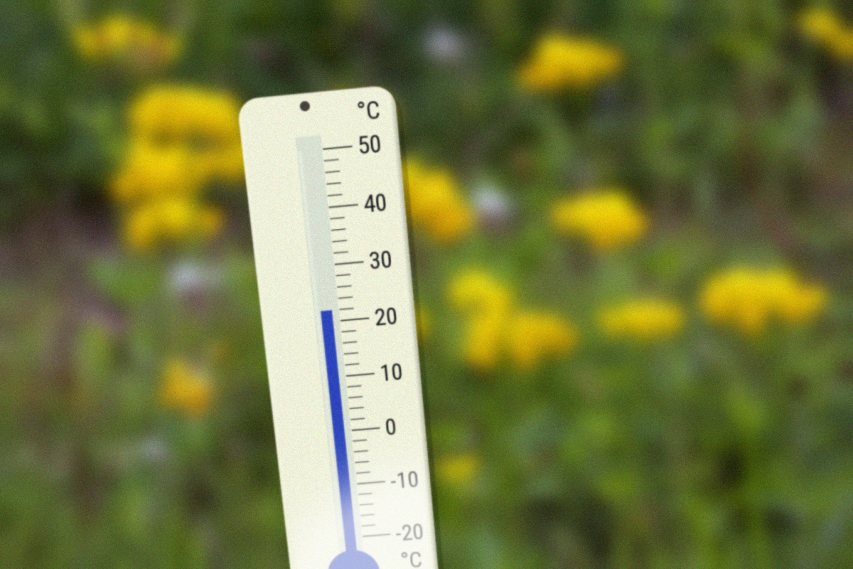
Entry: 22 °C
